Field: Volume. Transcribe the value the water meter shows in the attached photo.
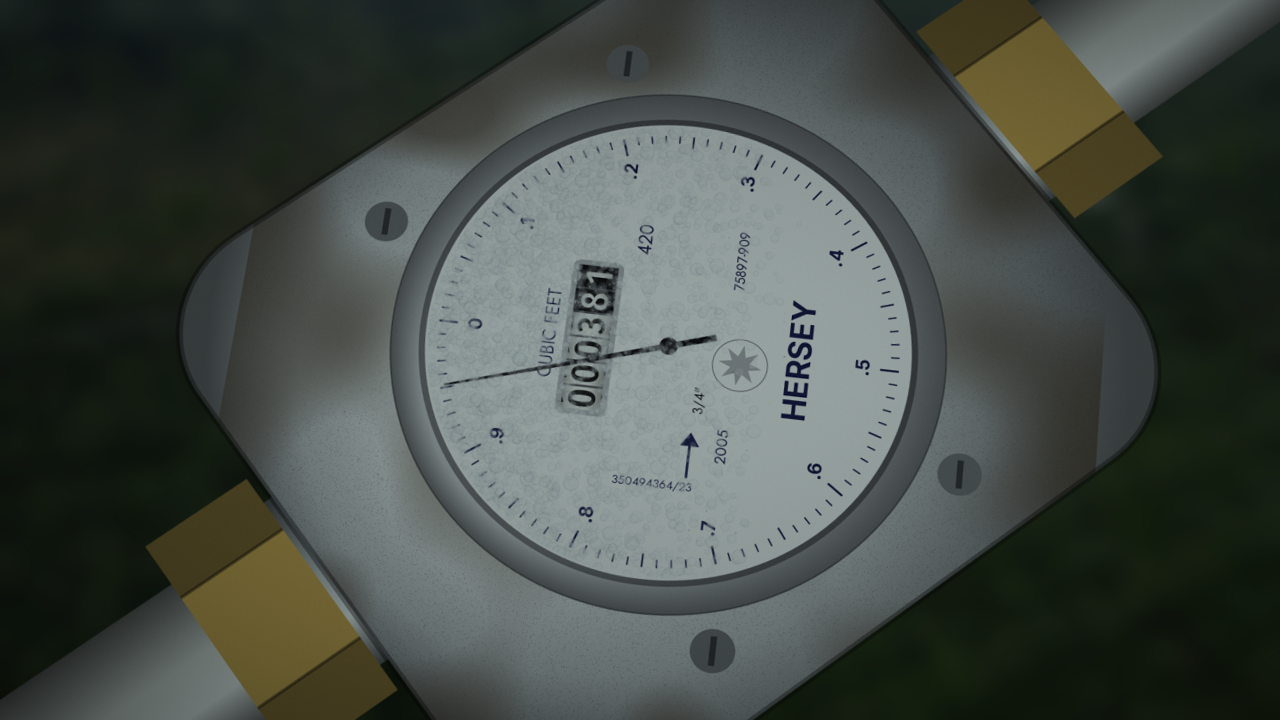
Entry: 380.95 ft³
